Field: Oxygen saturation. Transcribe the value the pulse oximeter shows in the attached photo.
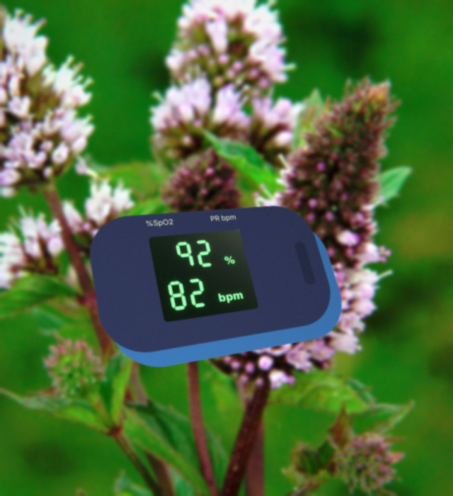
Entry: 92 %
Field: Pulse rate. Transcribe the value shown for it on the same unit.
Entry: 82 bpm
